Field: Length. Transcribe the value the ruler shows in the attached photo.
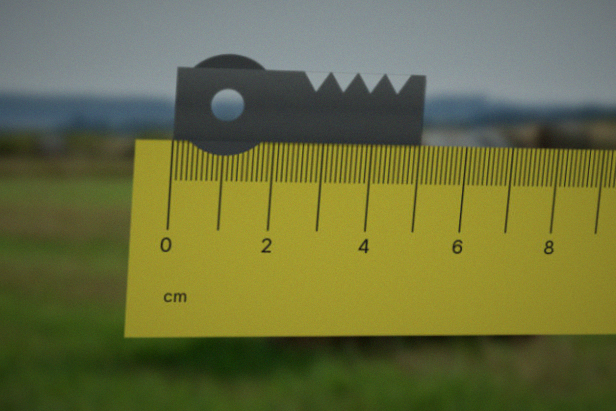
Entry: 5 cm
